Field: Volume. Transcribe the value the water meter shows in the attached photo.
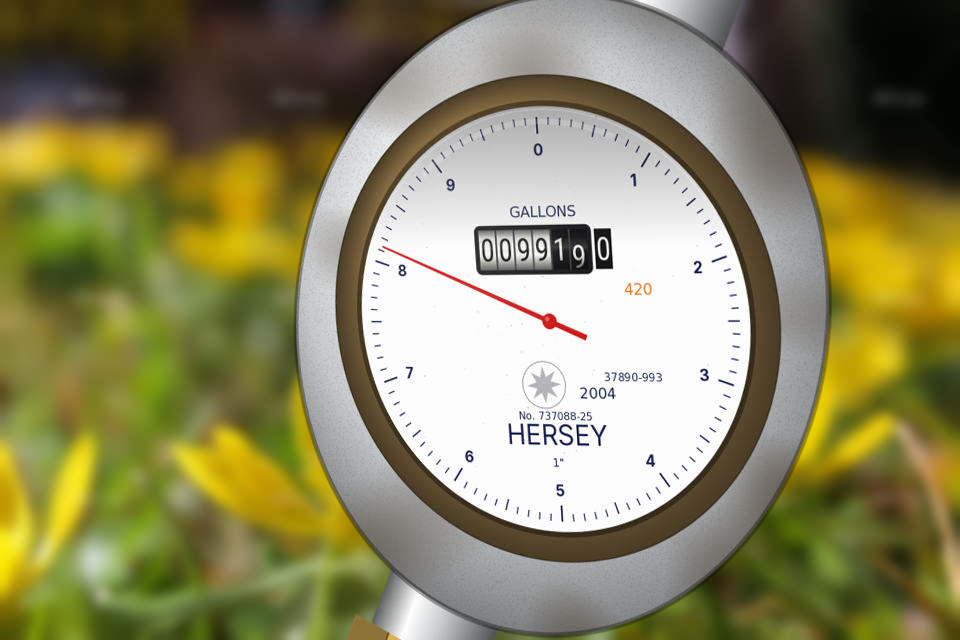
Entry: 99188.1 gal
